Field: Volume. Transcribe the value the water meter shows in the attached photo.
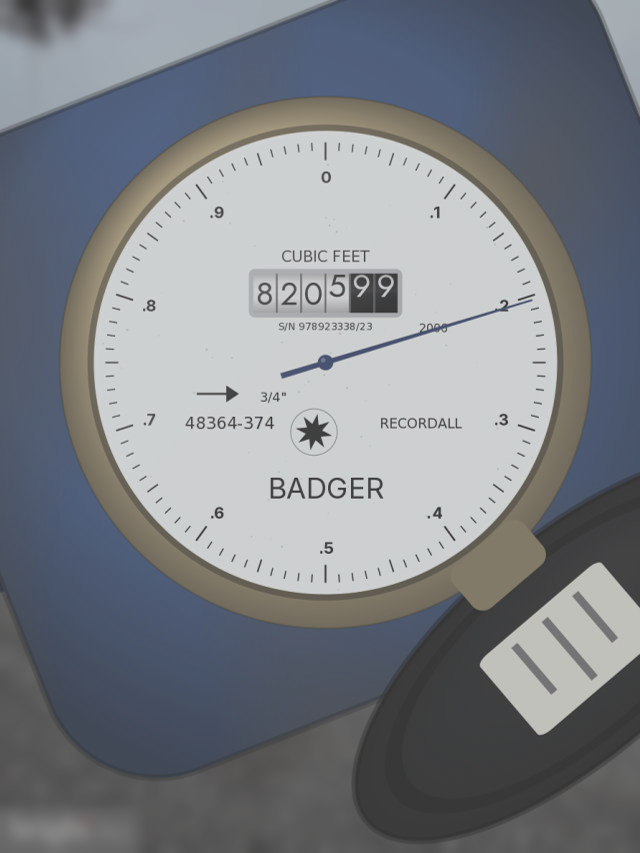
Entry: 820599.20 ft³
